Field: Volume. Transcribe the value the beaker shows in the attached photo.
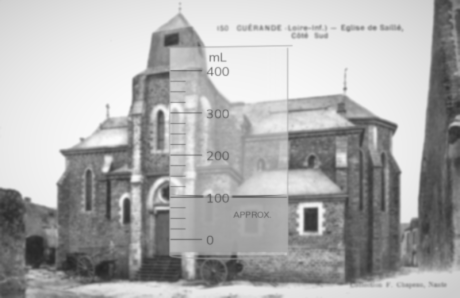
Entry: 100 mL
